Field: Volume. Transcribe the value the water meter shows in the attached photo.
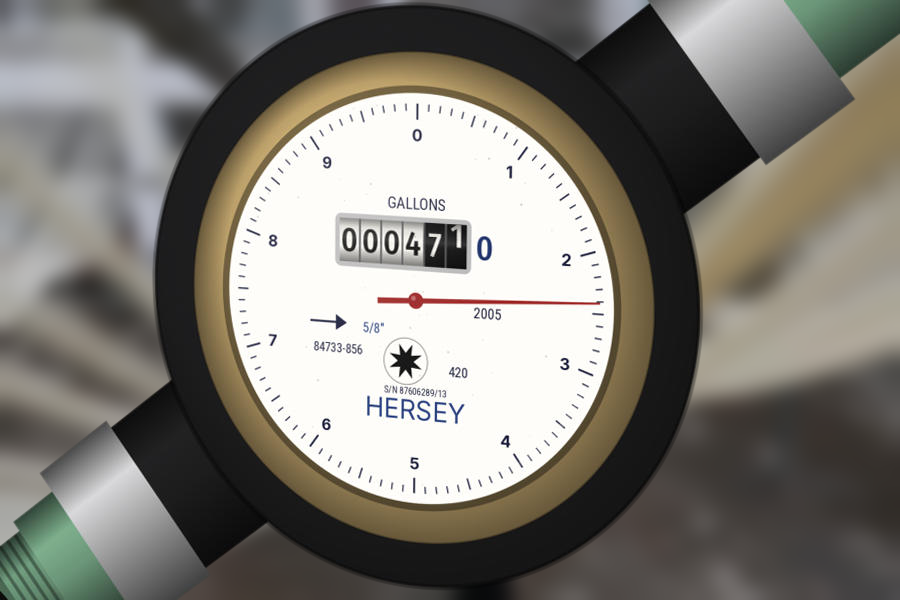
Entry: 4712.4 gal
